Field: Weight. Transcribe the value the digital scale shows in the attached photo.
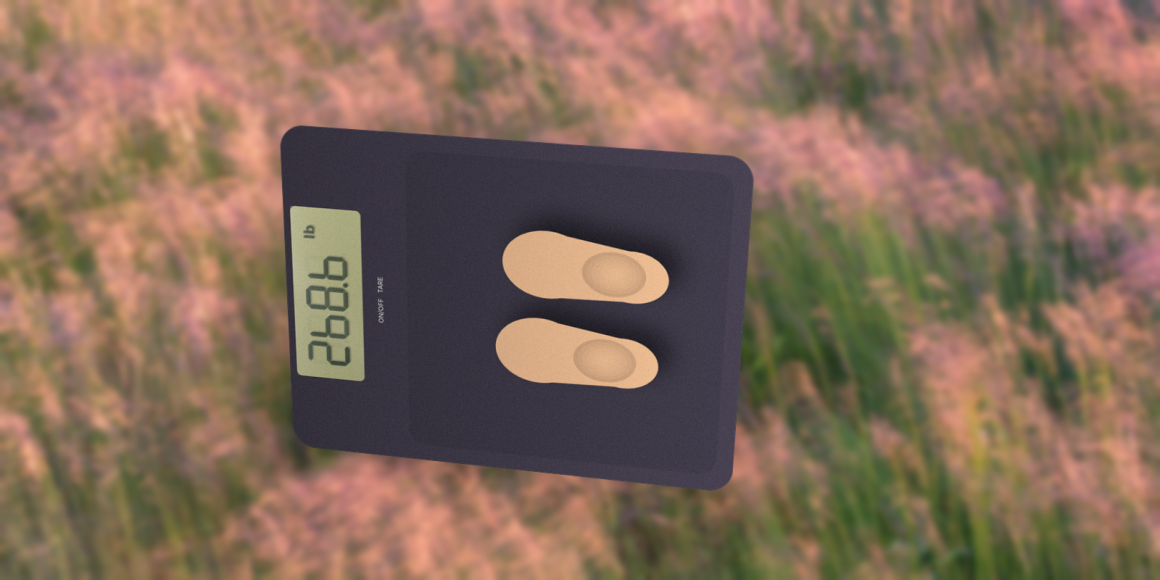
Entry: 268.6 lb
